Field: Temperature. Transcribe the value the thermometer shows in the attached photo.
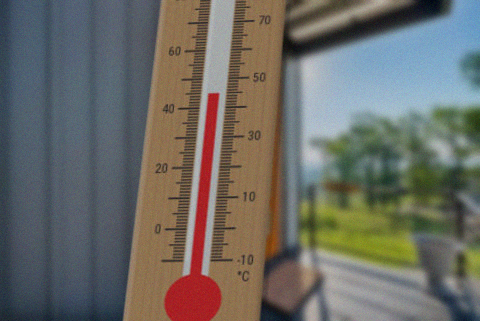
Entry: 45 °C
